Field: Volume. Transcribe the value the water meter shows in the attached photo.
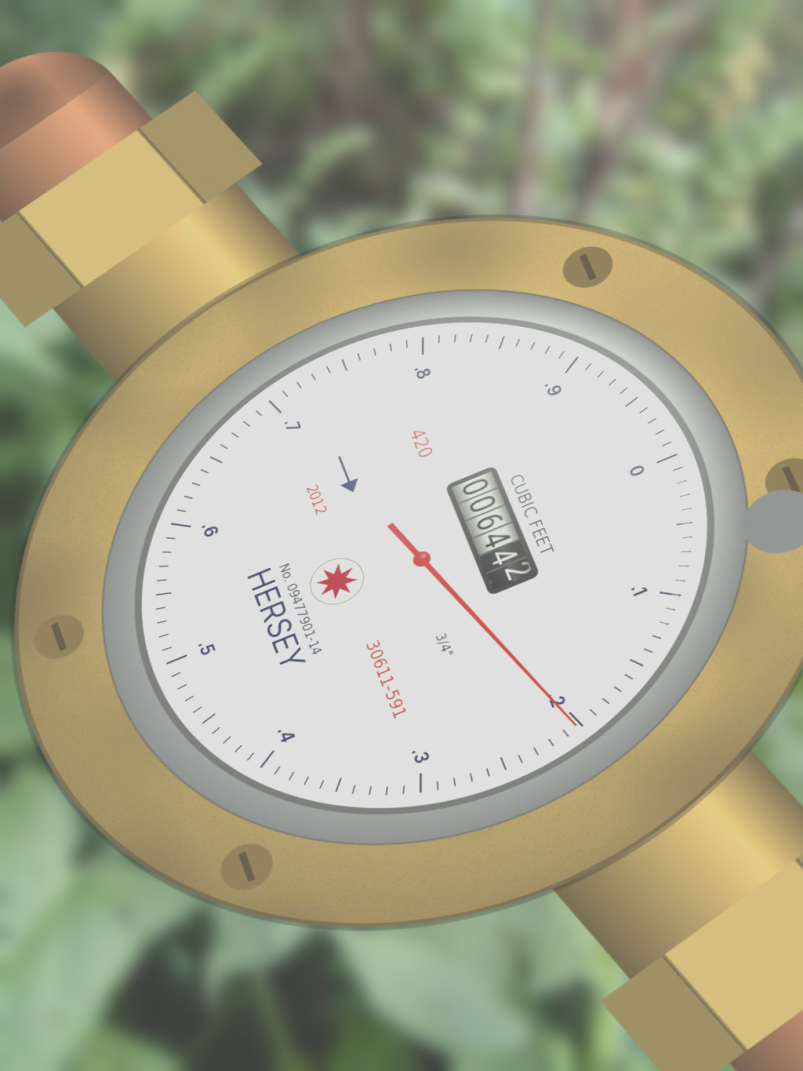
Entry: 6442.20 ft³
